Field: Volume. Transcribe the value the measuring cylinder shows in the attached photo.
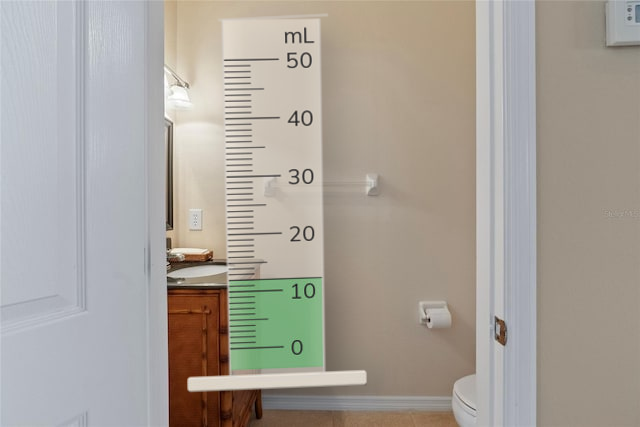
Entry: 12 mL
